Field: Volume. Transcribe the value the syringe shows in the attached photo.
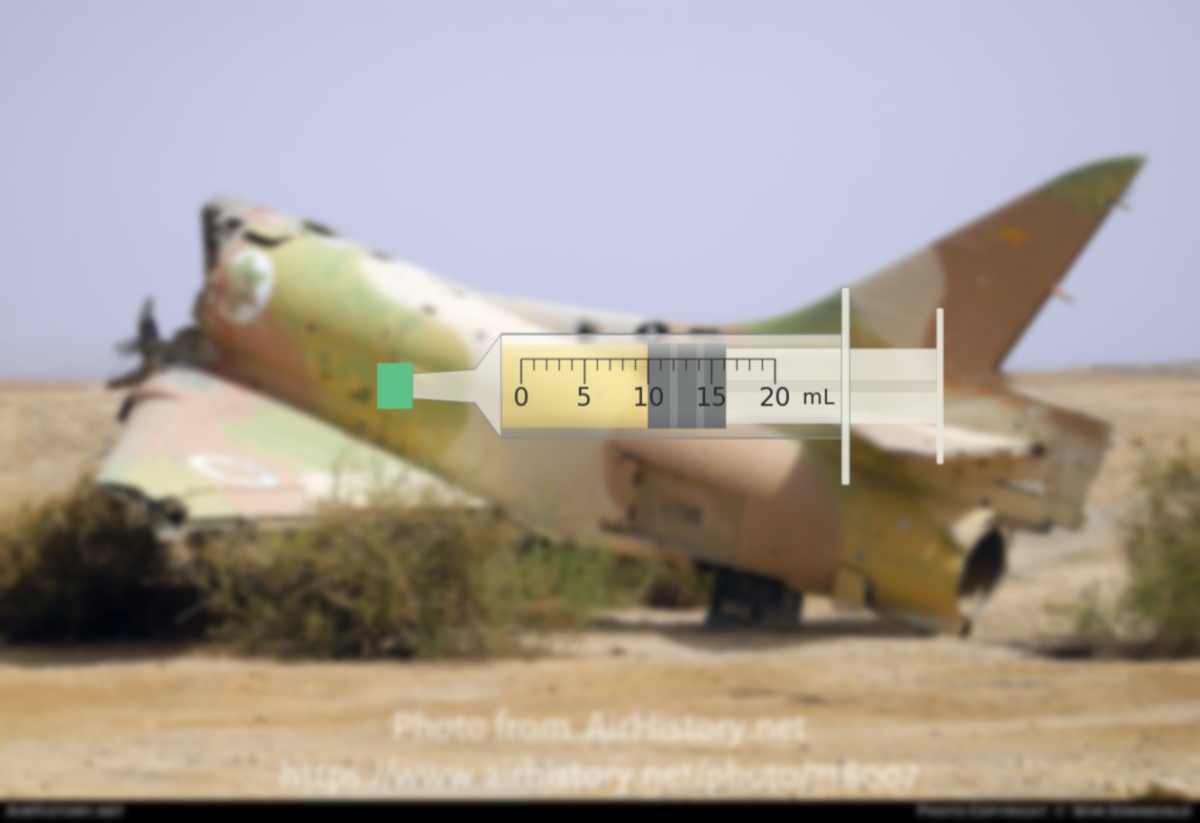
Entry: 10 mL
